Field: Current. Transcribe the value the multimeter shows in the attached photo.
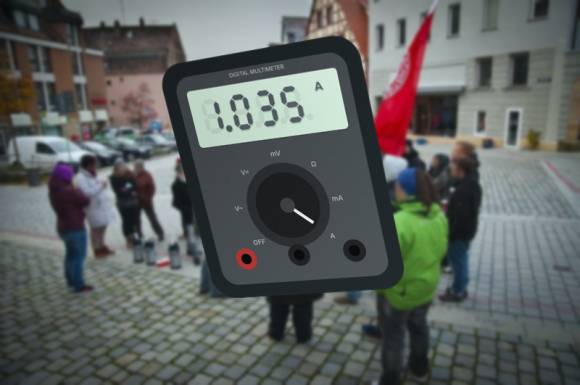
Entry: 1.035 A
